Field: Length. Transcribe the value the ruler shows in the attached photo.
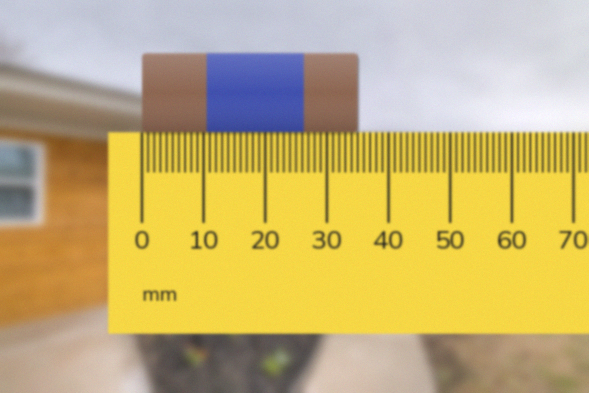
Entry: 35 mm
